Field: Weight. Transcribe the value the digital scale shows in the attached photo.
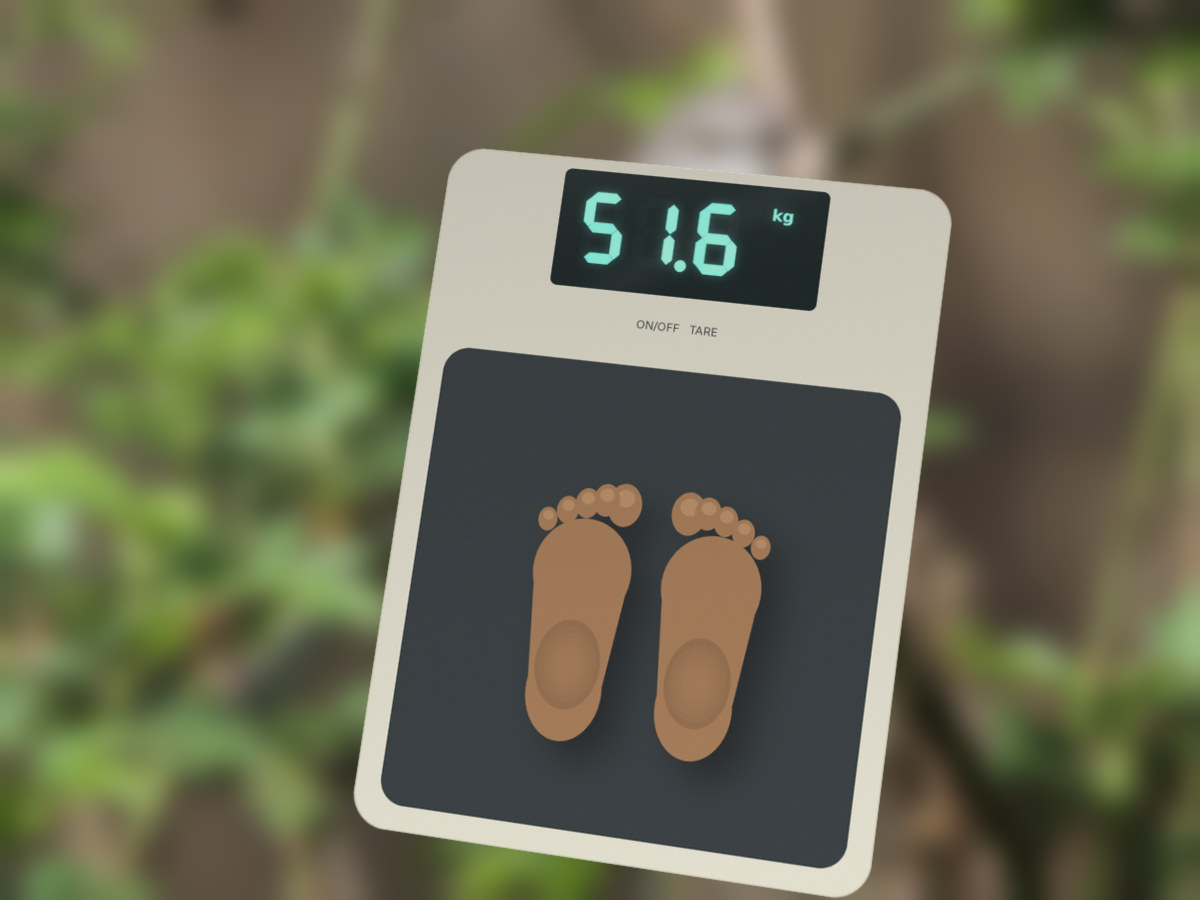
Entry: 51.6 kg
